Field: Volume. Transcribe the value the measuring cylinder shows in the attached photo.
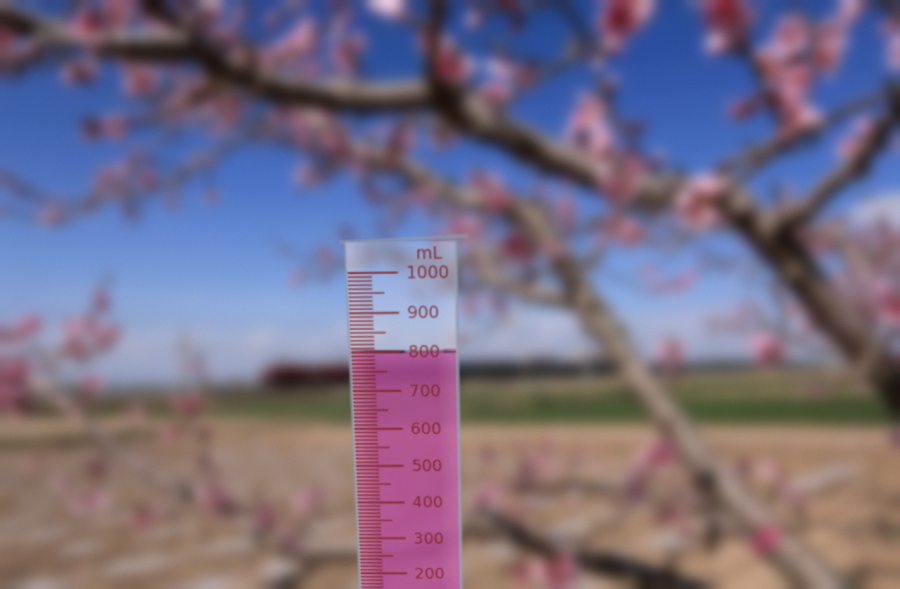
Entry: 800 mL
